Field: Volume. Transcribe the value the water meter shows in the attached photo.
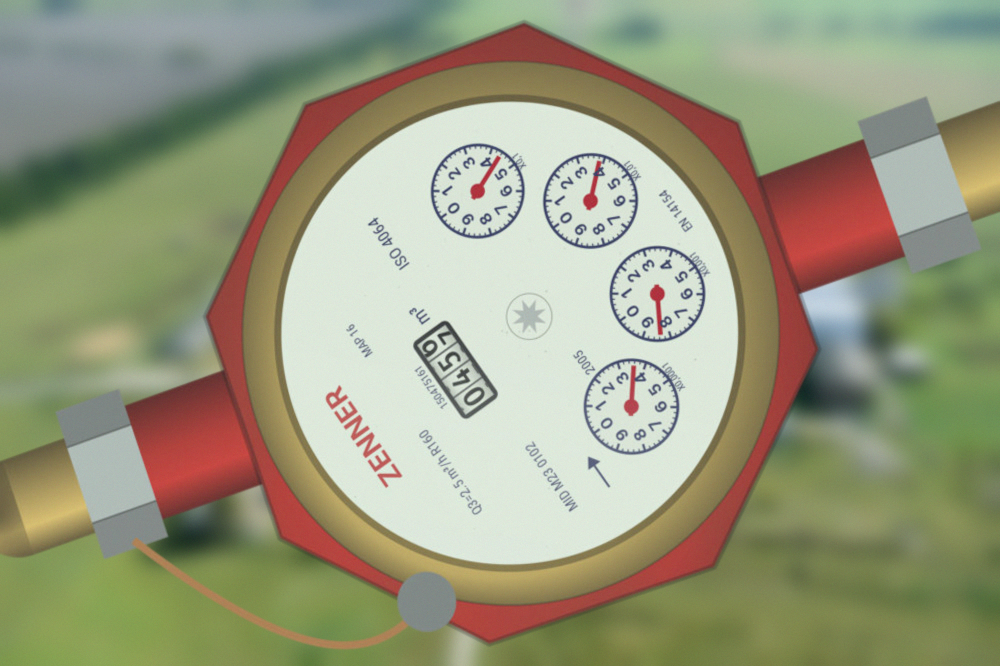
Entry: 456.4383 m³
